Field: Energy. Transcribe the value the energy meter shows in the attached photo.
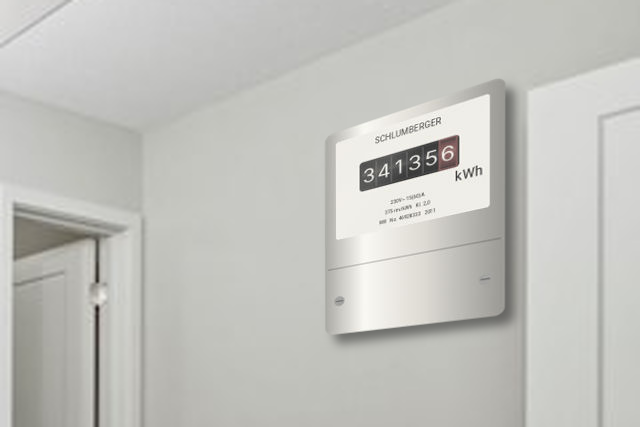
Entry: 34135.6 kWh
